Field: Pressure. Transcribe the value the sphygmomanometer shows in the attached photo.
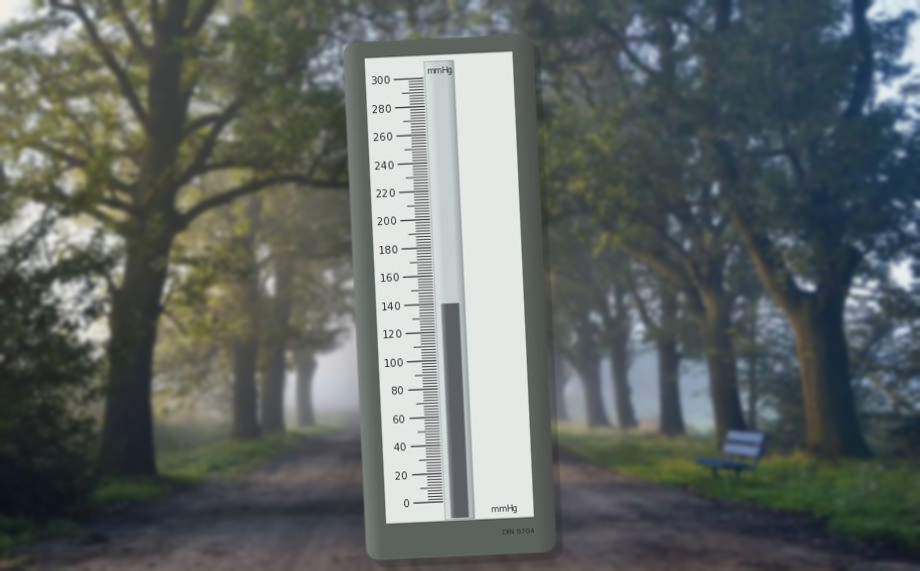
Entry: 140 mmHg
